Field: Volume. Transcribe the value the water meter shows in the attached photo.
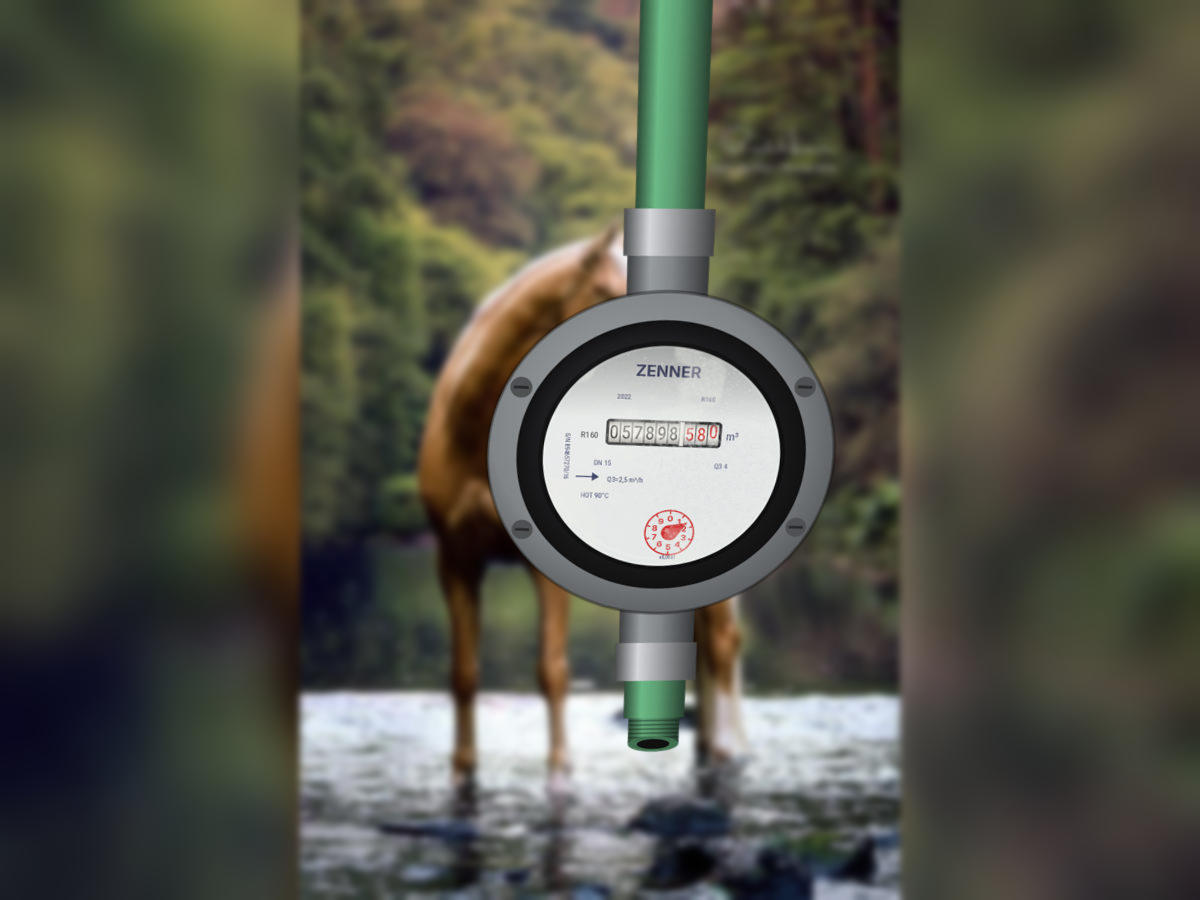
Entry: 57898.5801 m³
